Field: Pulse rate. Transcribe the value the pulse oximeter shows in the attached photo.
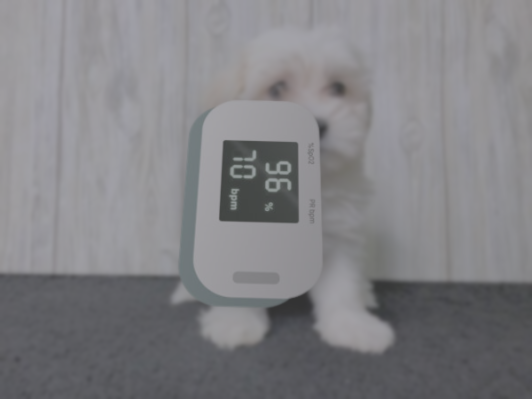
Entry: 70 bpm
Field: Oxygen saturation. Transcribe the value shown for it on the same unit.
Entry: 96 %
